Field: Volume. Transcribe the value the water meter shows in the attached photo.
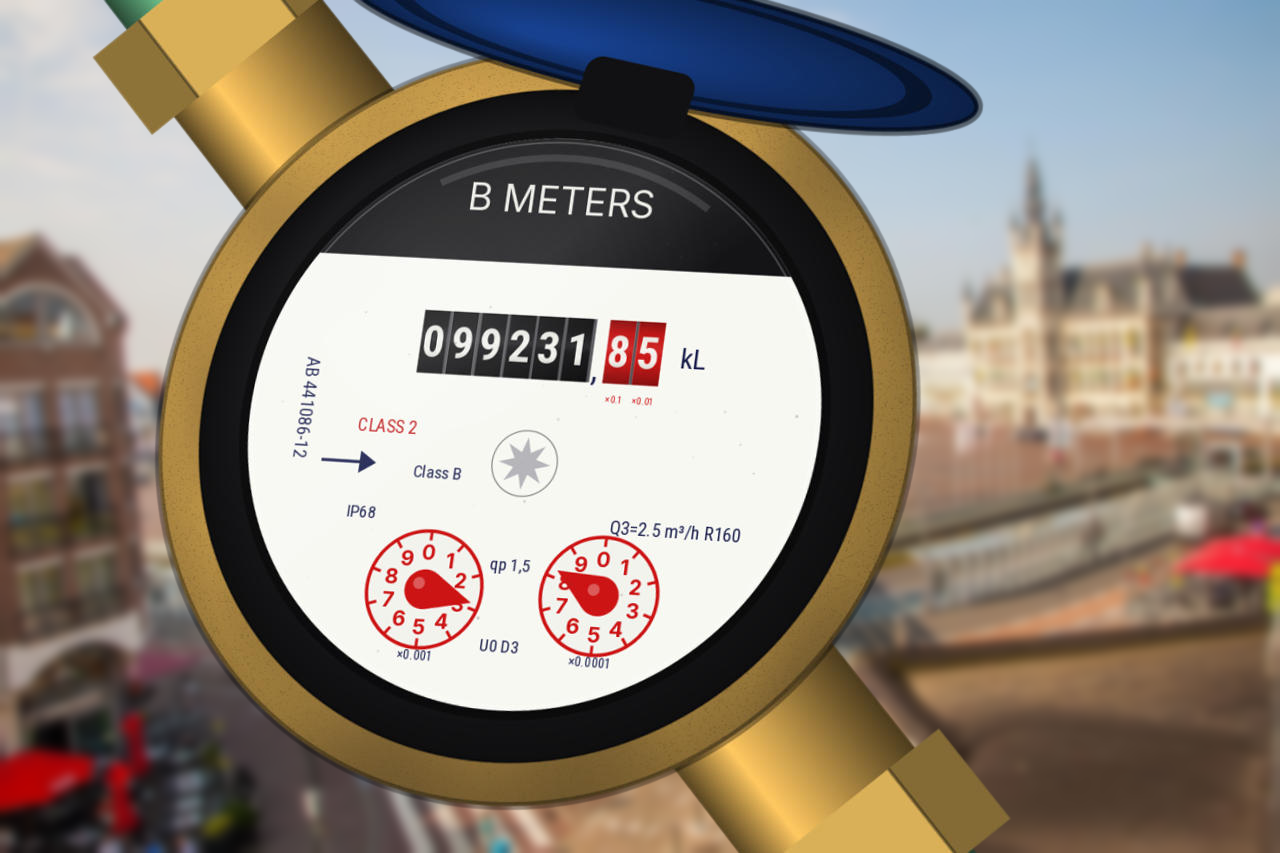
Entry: 99231.8528 kL
